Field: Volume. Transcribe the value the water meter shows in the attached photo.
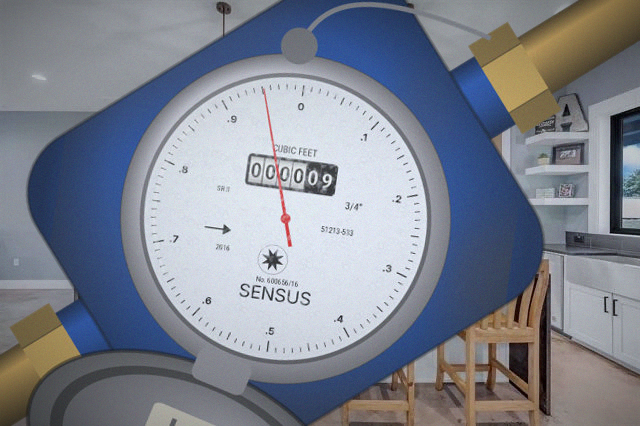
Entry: 8.95 ft³
